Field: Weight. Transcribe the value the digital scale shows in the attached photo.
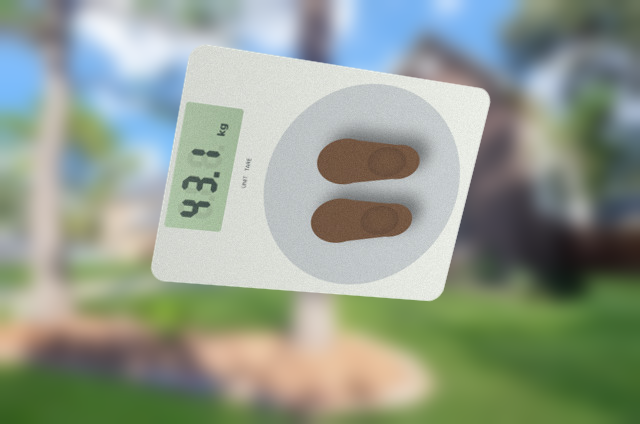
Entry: 43.1 kg
